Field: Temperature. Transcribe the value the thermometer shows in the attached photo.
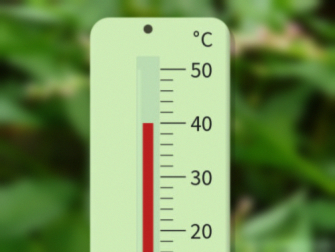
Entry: 40 °C
